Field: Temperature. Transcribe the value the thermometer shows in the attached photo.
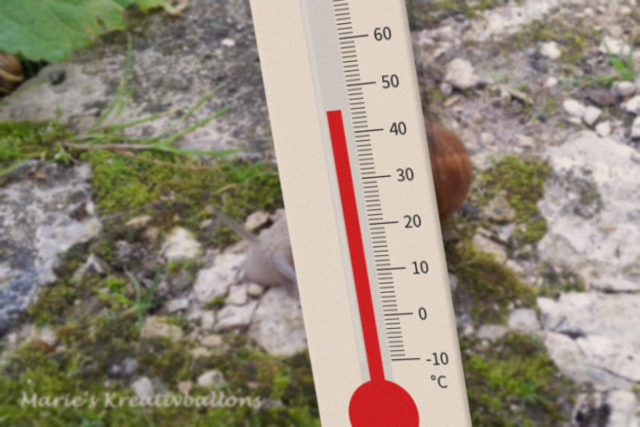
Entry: 45 °C
